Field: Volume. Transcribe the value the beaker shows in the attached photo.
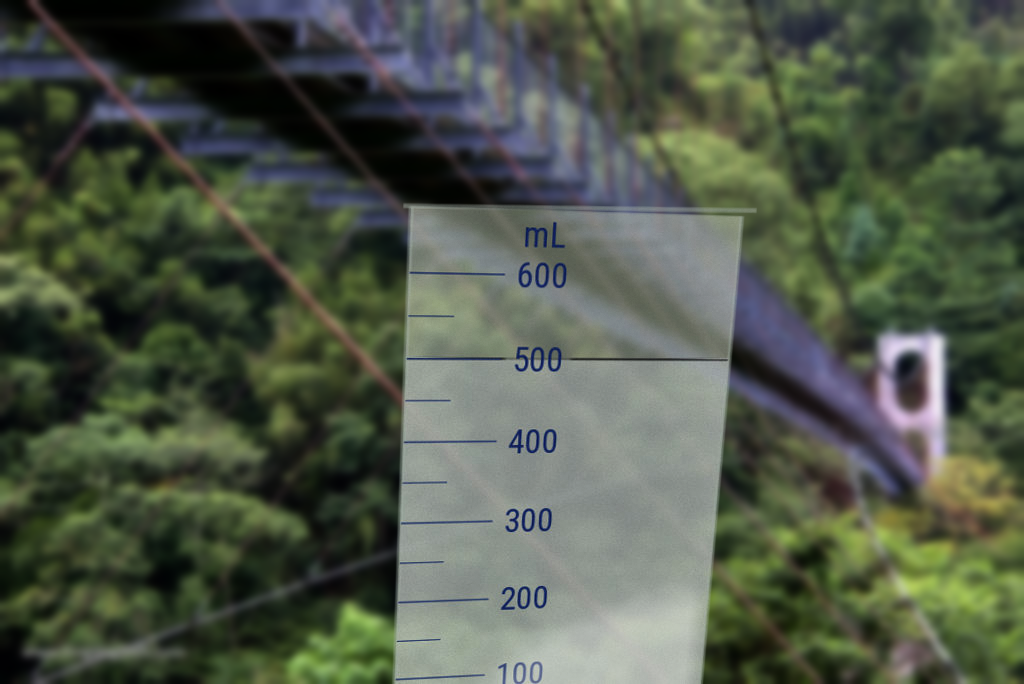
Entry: 500 mL
